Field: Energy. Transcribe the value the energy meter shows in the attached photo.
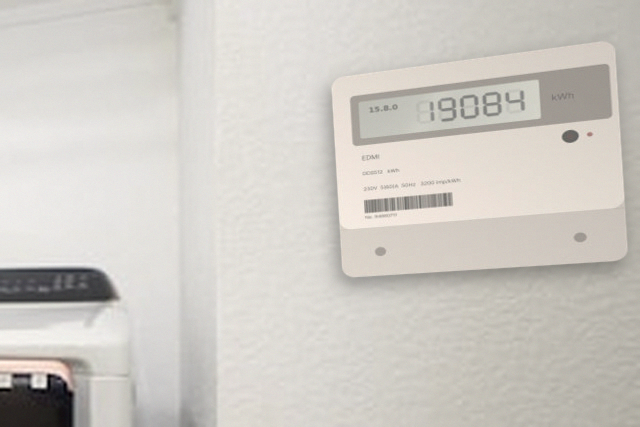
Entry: 19084 kWh
